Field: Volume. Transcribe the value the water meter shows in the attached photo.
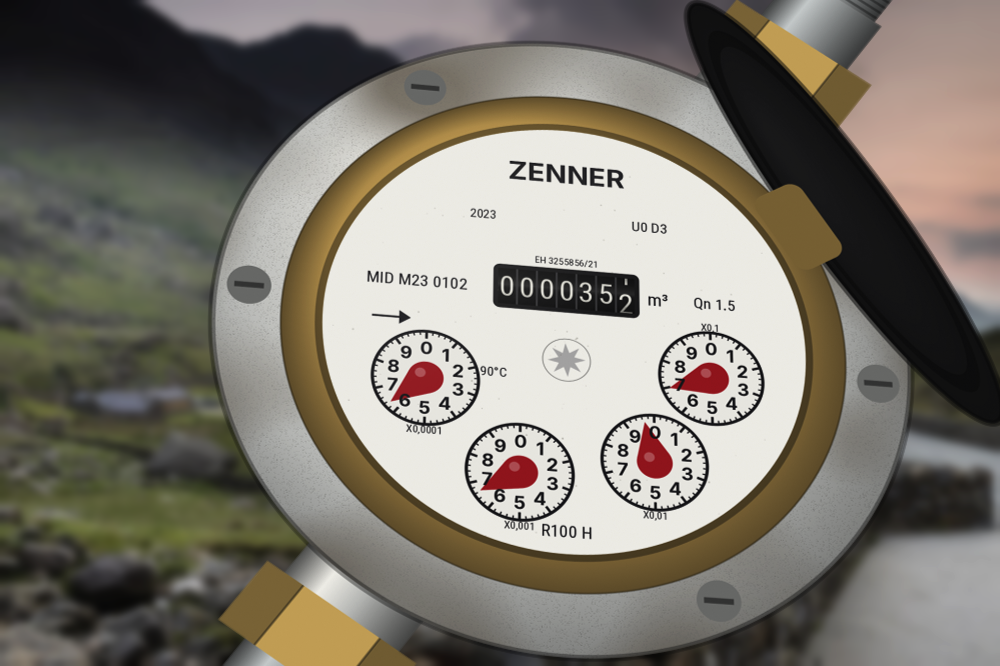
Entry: 351.6966 m³
